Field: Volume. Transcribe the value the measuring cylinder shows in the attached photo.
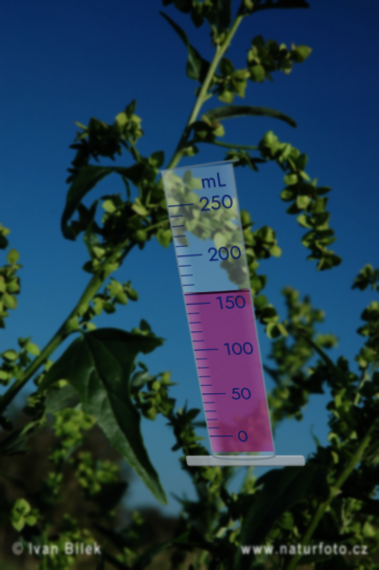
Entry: 160 mL
